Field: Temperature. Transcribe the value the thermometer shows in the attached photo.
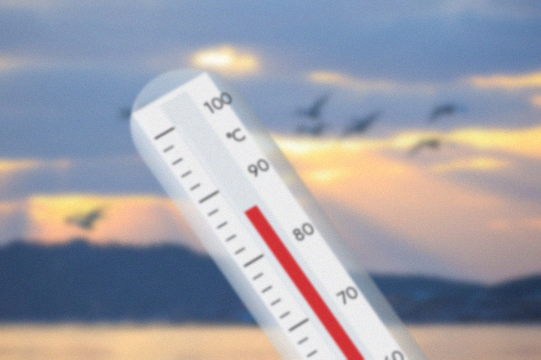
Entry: 86 °C
